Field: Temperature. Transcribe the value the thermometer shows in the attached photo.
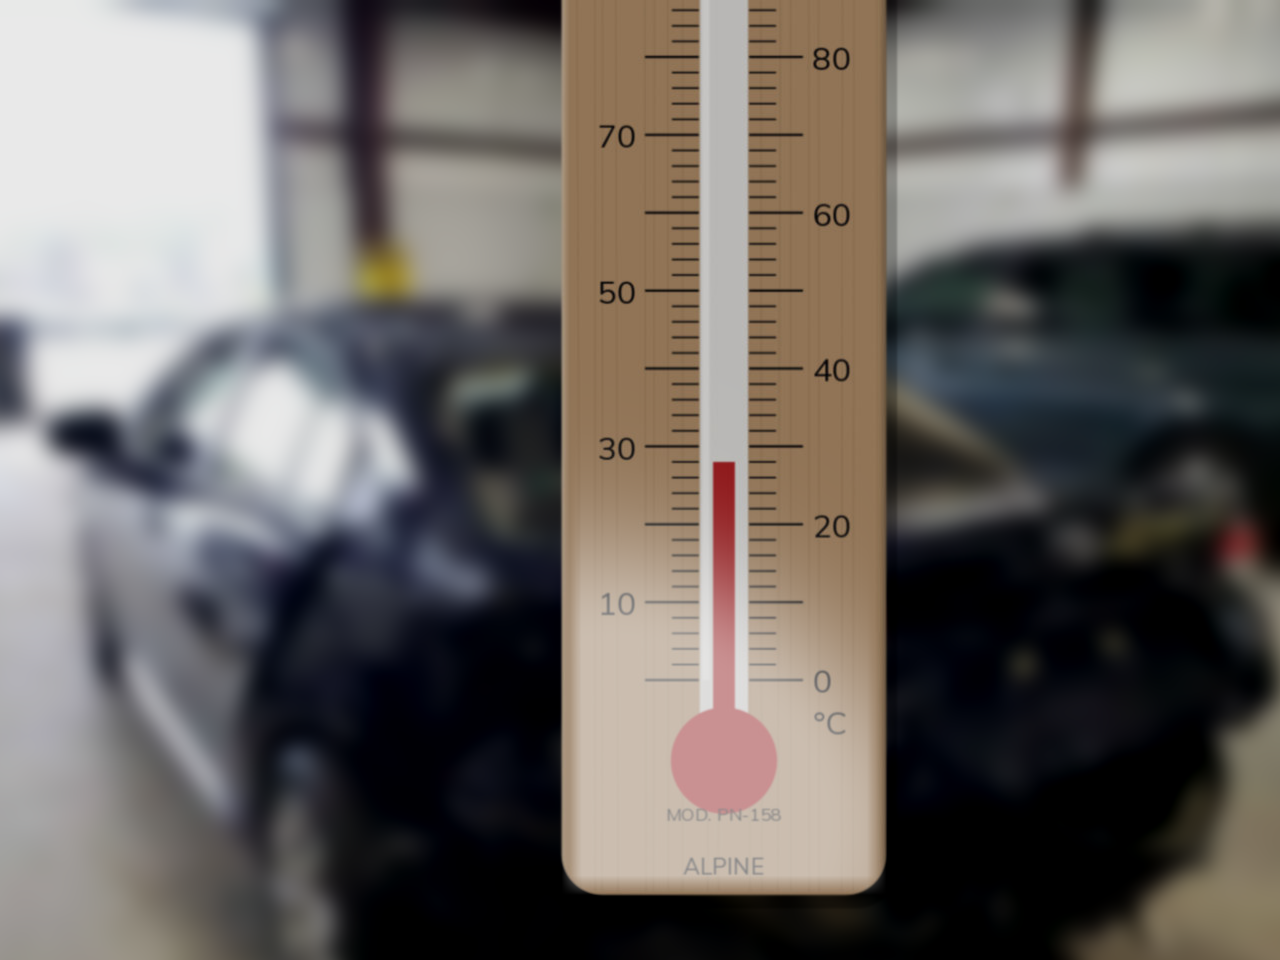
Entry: 28 °C
